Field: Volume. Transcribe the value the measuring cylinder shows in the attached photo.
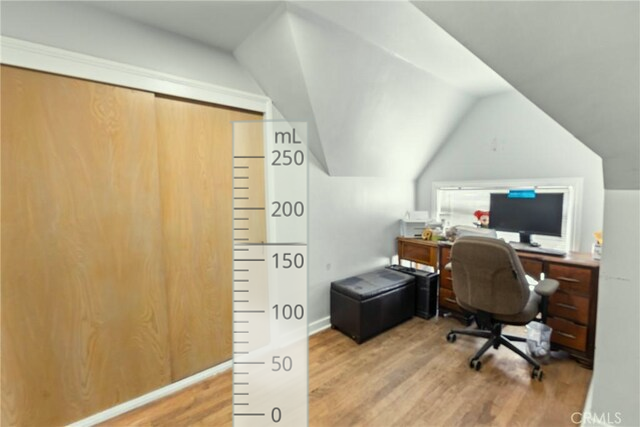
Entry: 165 mL
